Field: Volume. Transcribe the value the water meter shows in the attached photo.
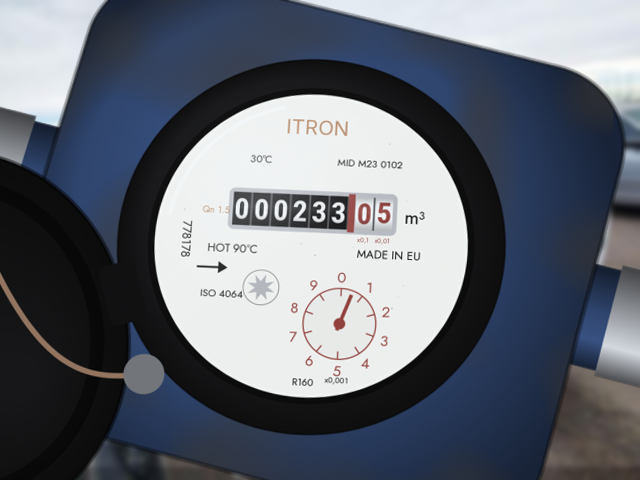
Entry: 233.050 m³
